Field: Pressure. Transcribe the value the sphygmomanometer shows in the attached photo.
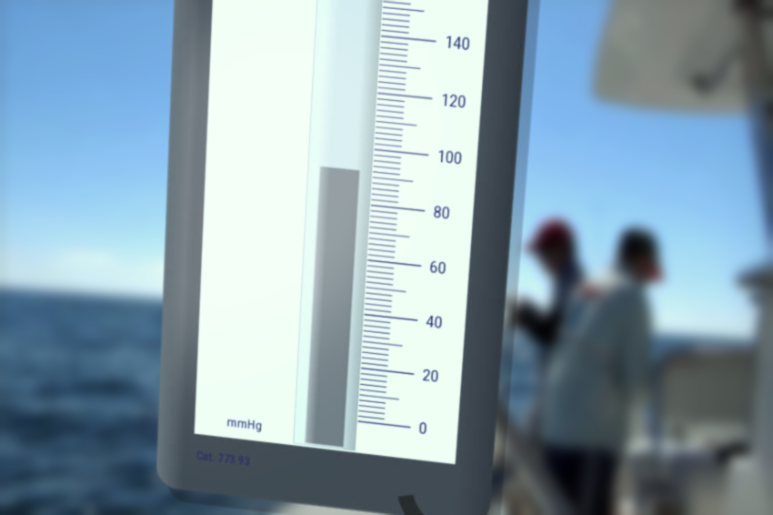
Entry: 92 mmHg
